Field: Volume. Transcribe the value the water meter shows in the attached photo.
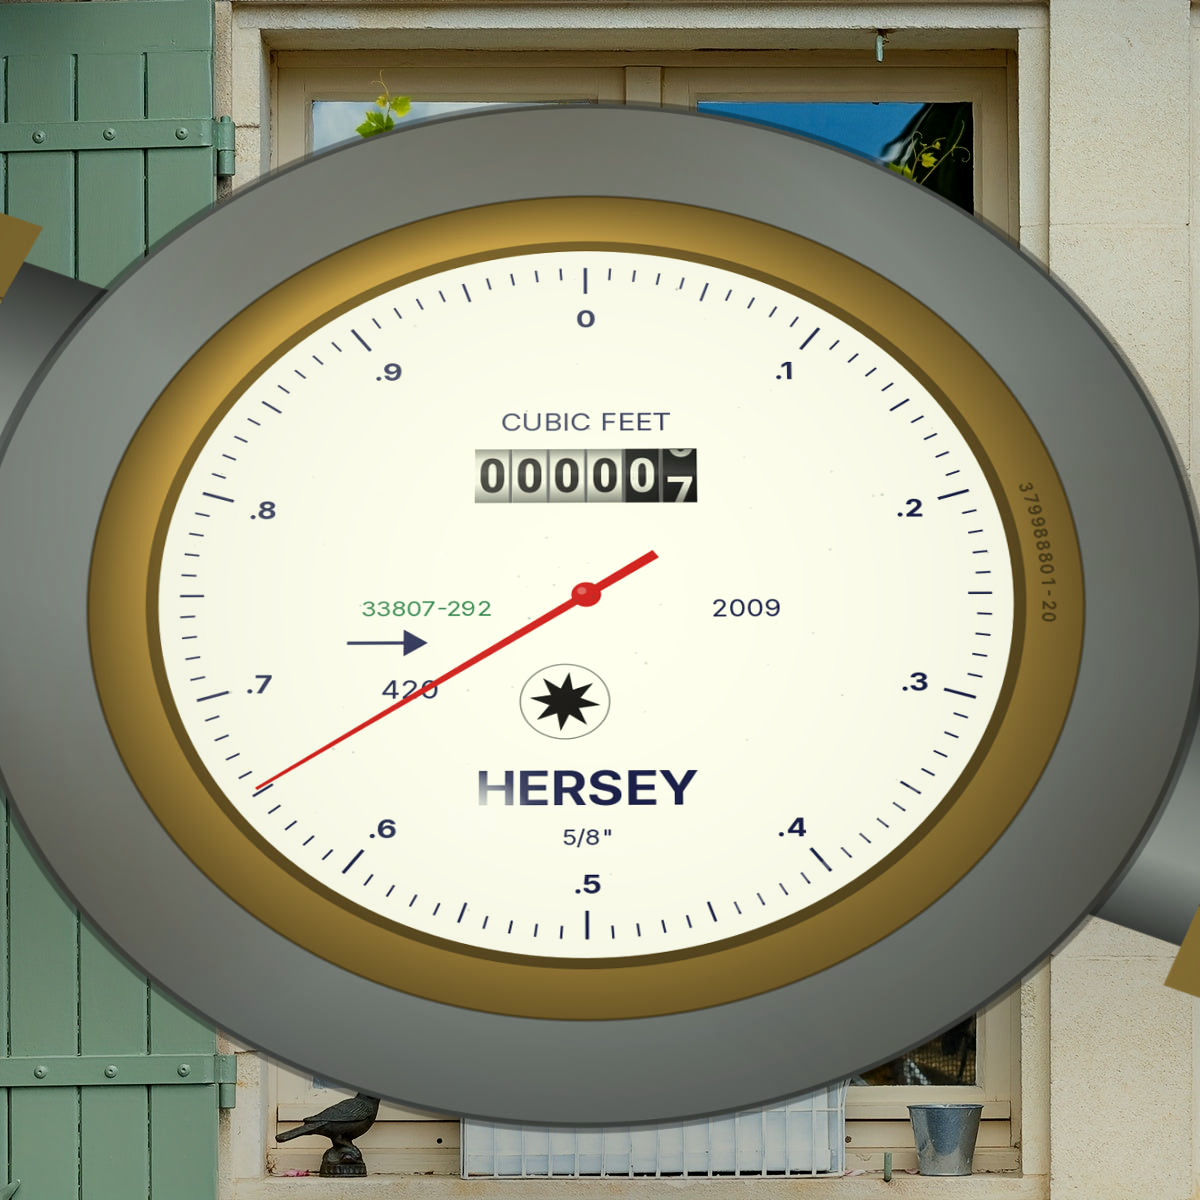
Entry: 6.65 ft³
